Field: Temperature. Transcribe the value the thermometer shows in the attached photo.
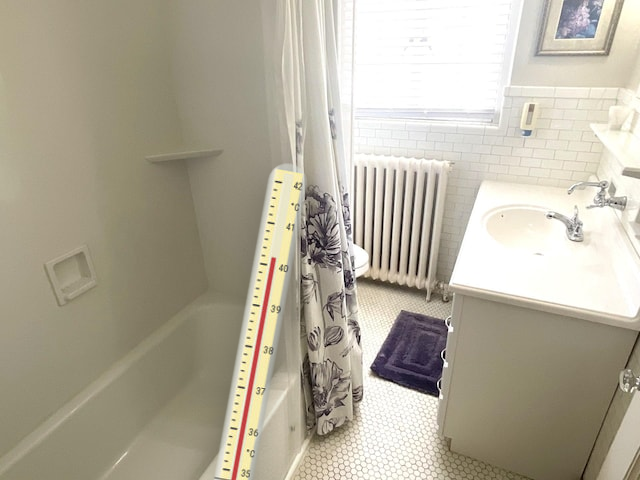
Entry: 40.2 °C
